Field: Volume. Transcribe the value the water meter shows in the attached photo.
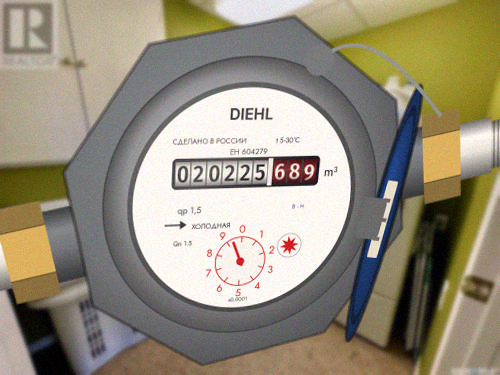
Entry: 20225.6889 m³
